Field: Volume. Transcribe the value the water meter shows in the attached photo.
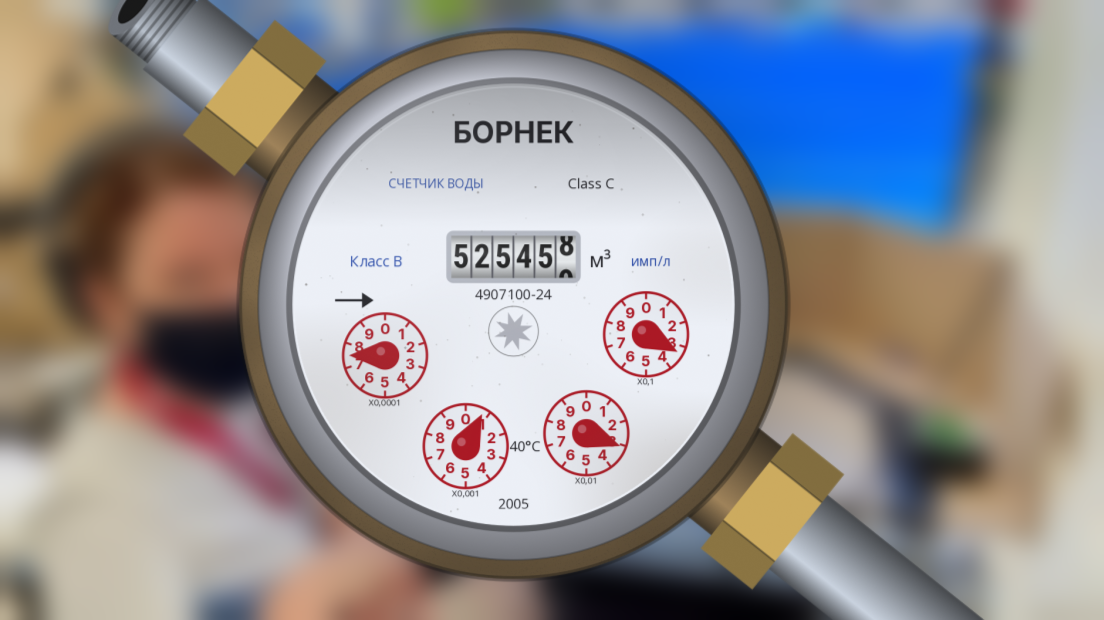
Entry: 525458.3307 m³
